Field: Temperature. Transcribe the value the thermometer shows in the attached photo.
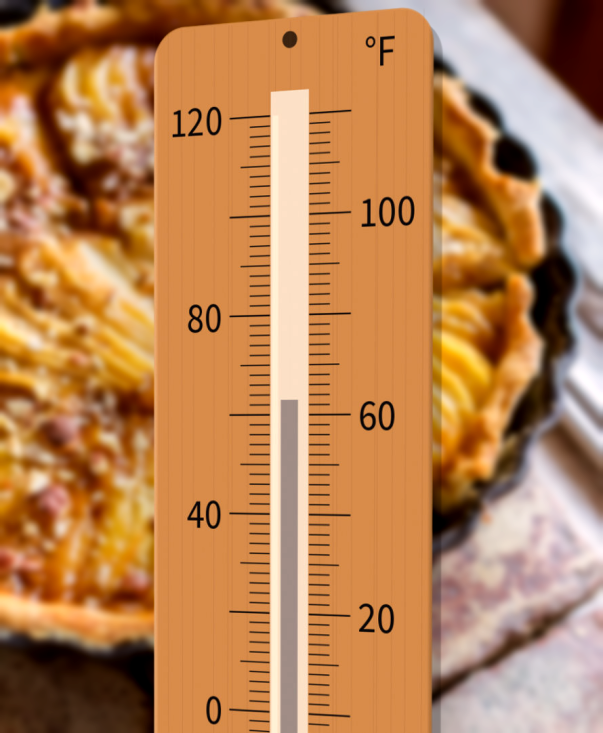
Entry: 63 °F
